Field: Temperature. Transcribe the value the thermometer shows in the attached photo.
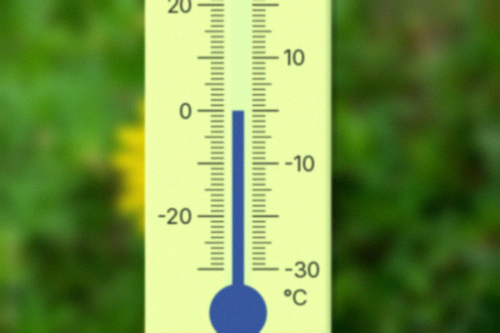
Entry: 0 °C
